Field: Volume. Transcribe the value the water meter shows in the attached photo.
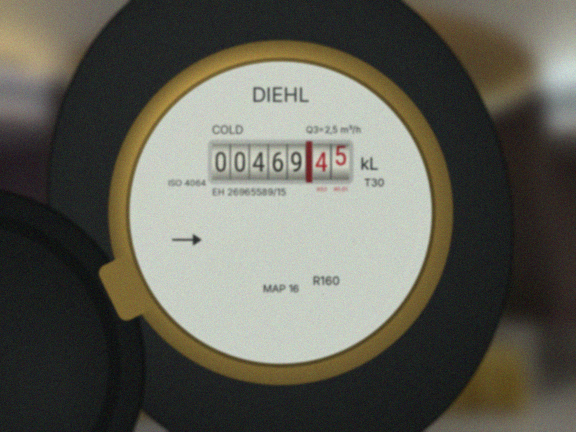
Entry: 469.45 kL
